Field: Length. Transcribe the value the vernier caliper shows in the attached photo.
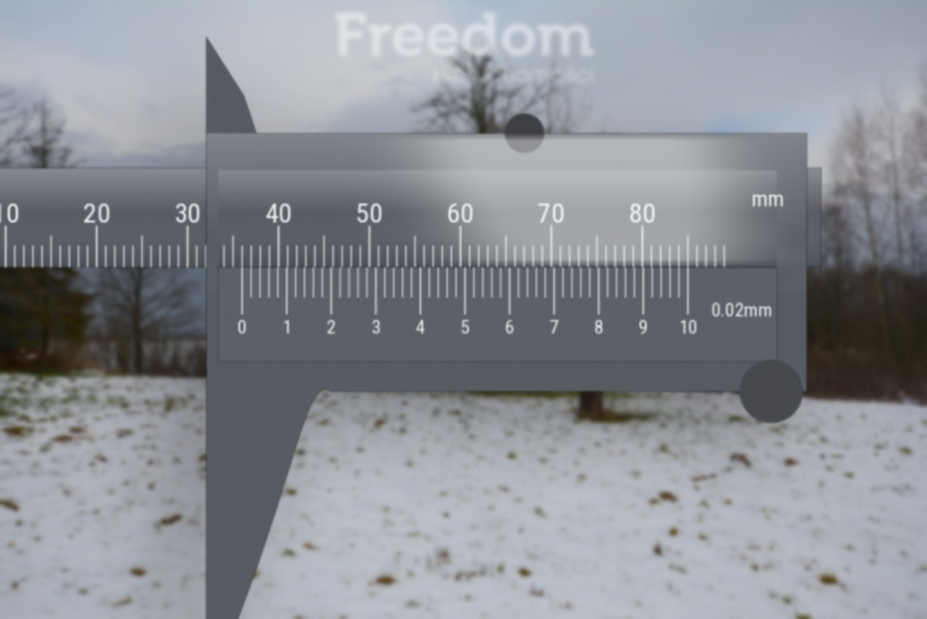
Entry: 36.0 mm
